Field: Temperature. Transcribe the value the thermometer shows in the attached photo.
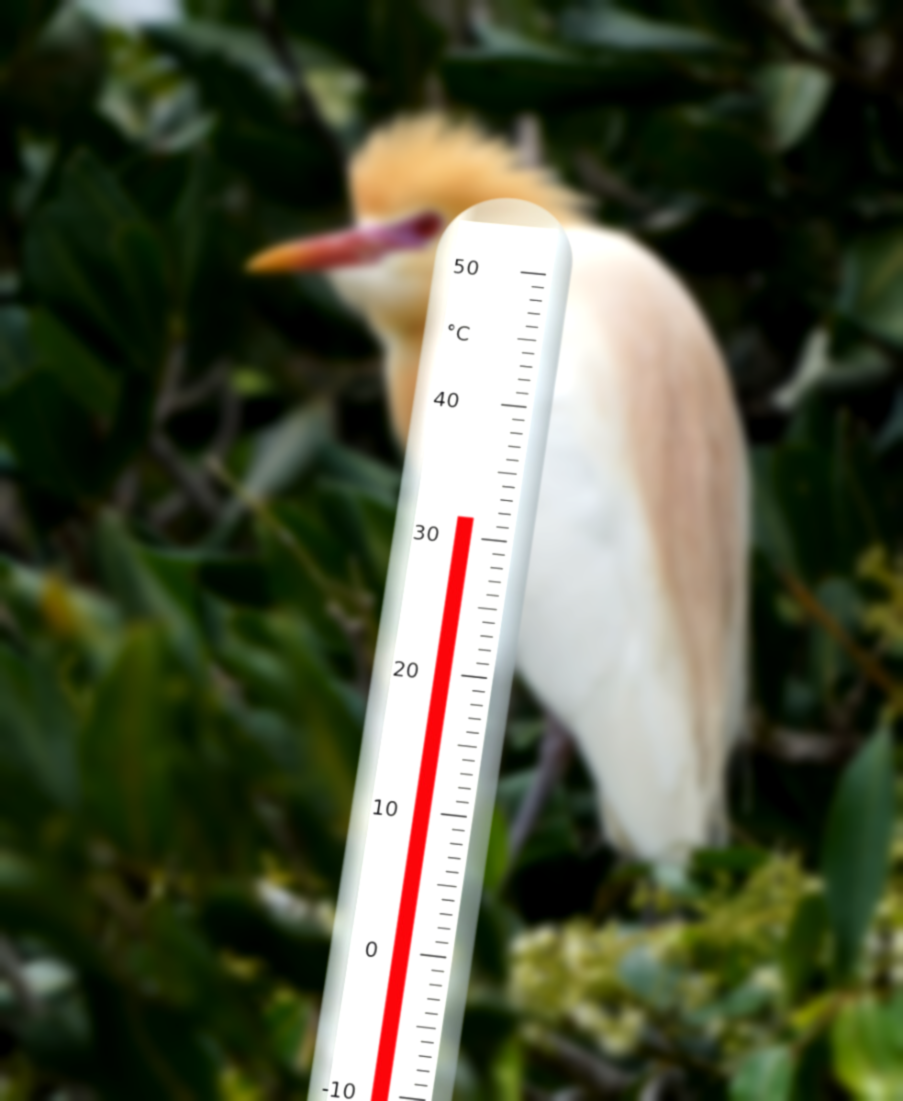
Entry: 31.5 °C
